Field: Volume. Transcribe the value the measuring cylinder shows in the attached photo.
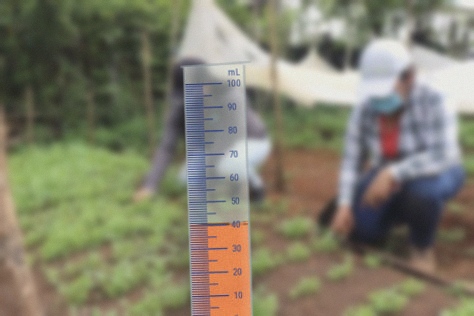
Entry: 40 mL
